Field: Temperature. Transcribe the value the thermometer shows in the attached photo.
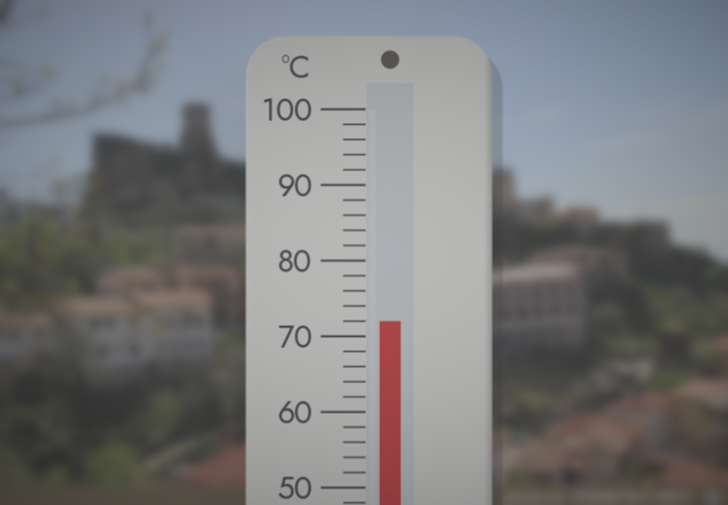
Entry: 72 °C
